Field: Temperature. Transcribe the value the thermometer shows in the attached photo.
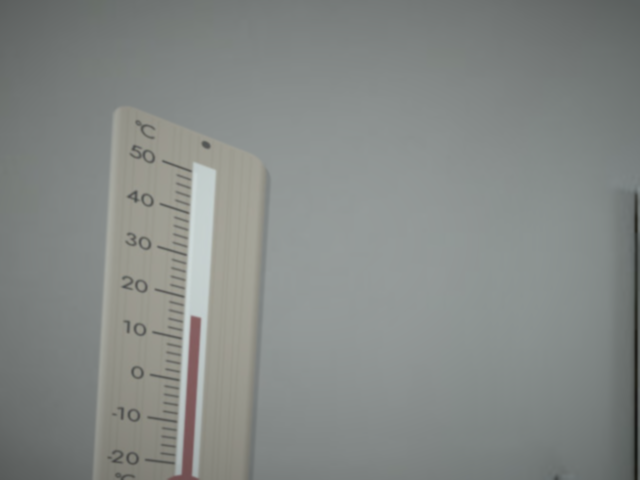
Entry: 16 °C
